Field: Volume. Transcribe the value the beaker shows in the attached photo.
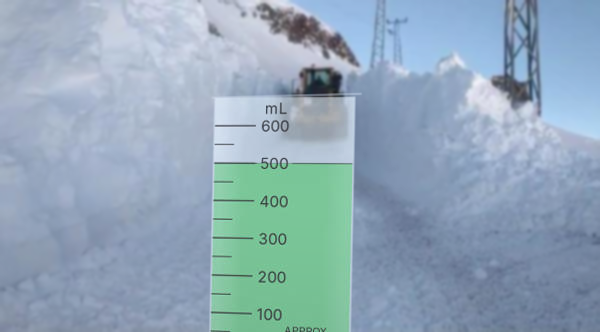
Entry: 500 mL
